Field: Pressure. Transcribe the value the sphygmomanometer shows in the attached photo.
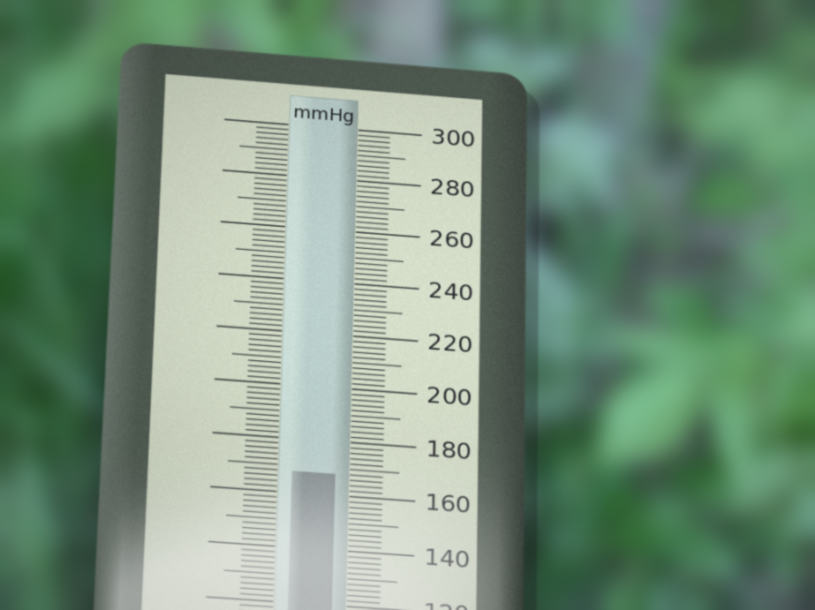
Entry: 168 mmHg
